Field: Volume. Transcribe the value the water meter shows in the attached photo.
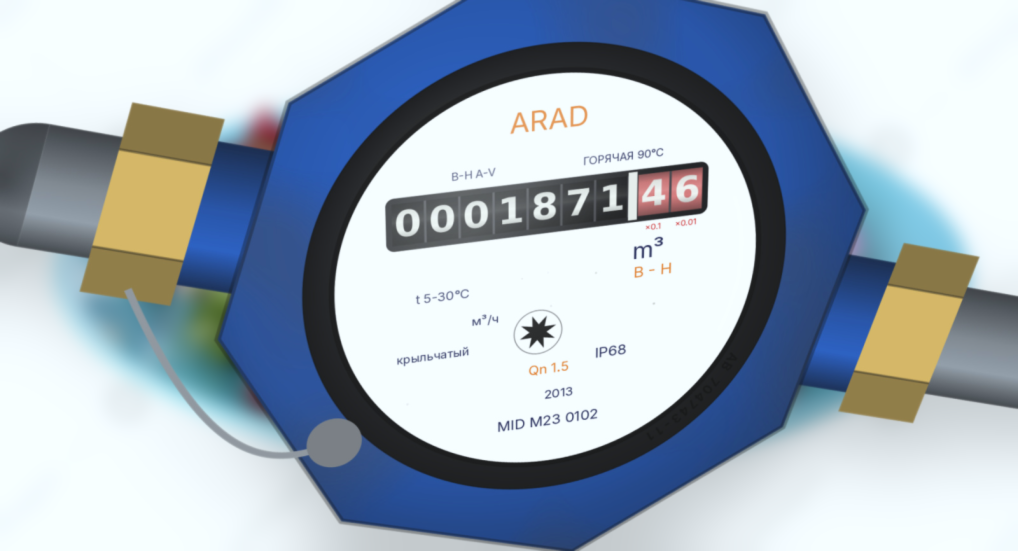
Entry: 1871.46 m³
